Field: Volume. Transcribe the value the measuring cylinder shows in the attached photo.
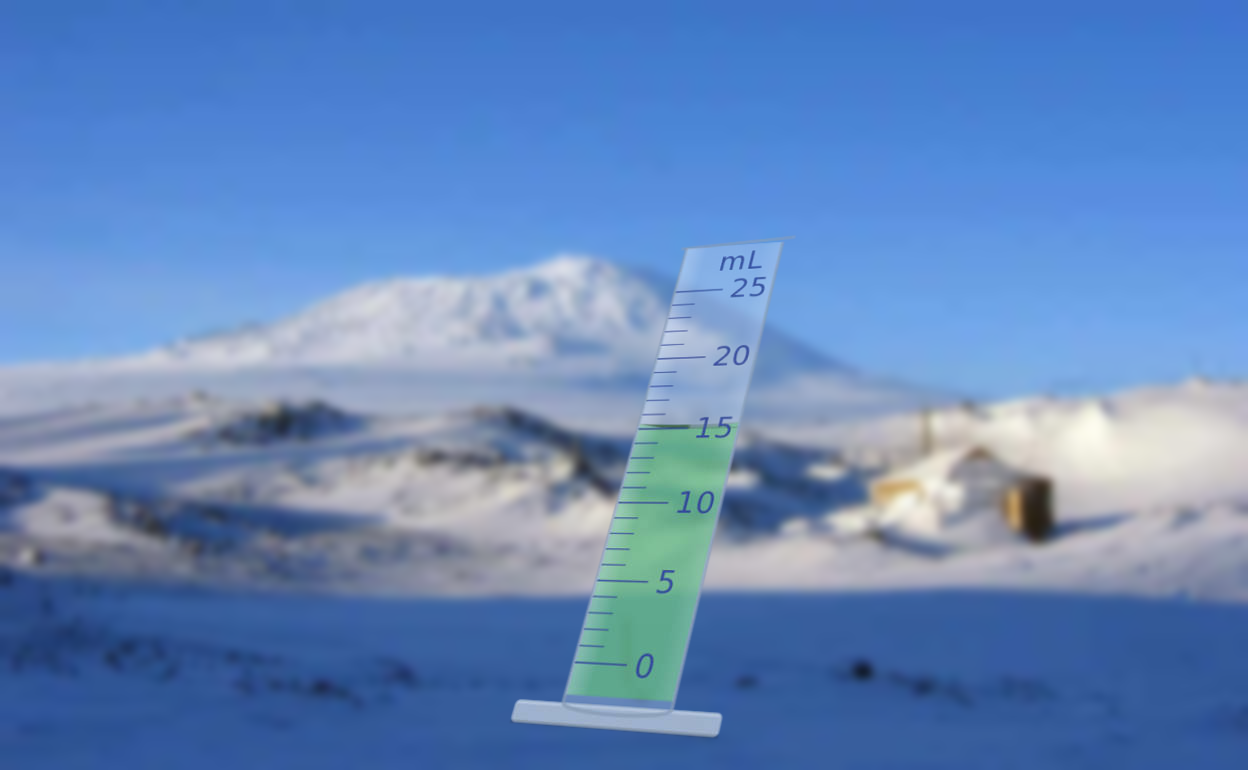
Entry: 15 mL
